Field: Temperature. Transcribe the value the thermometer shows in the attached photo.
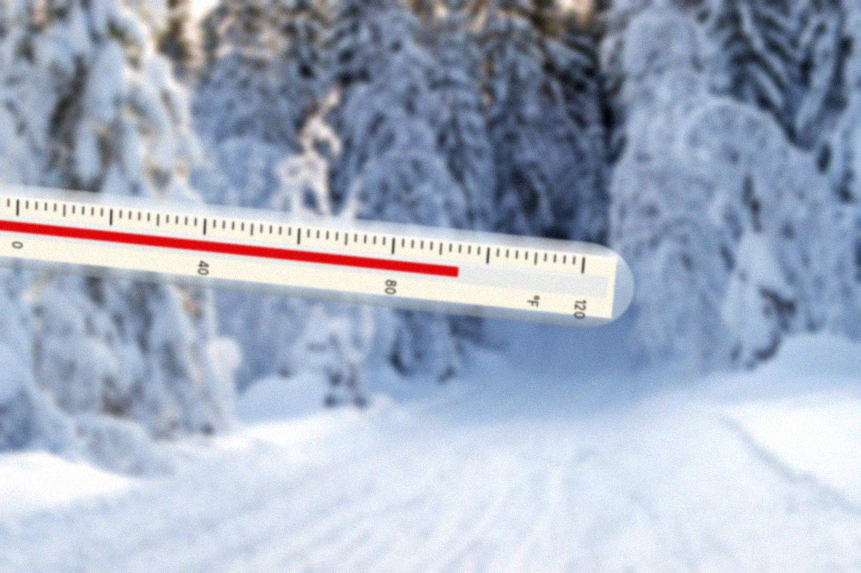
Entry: 94 °F
